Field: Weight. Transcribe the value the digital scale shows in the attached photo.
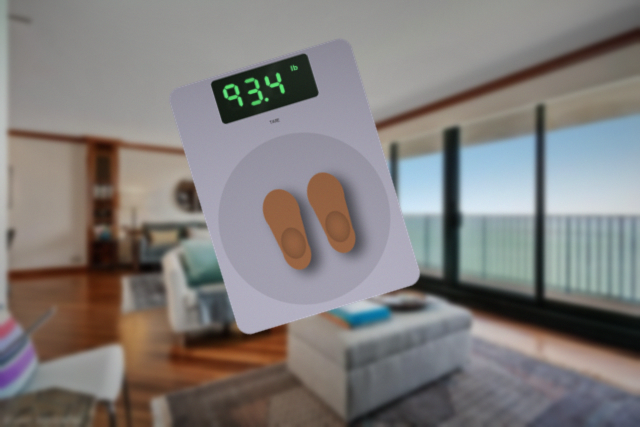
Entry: 93.4 lb
